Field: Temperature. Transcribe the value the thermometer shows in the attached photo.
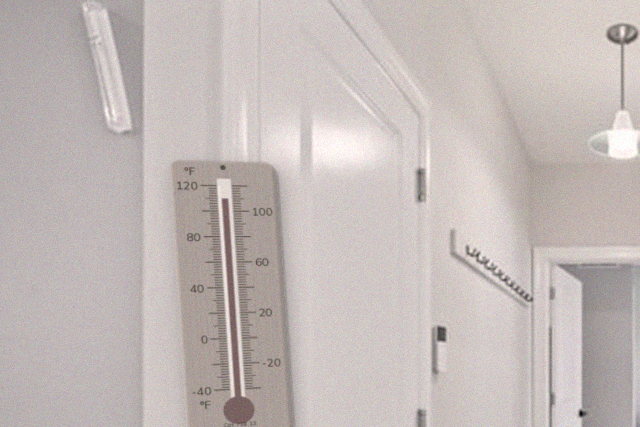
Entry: 110 °F
